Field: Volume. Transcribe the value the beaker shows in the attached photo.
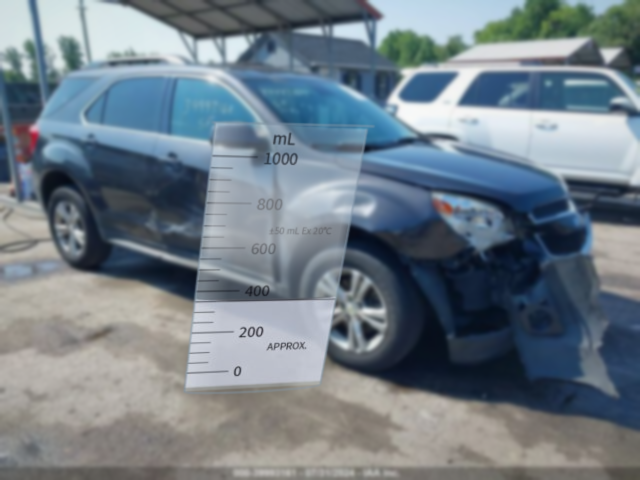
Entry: 350 mL
